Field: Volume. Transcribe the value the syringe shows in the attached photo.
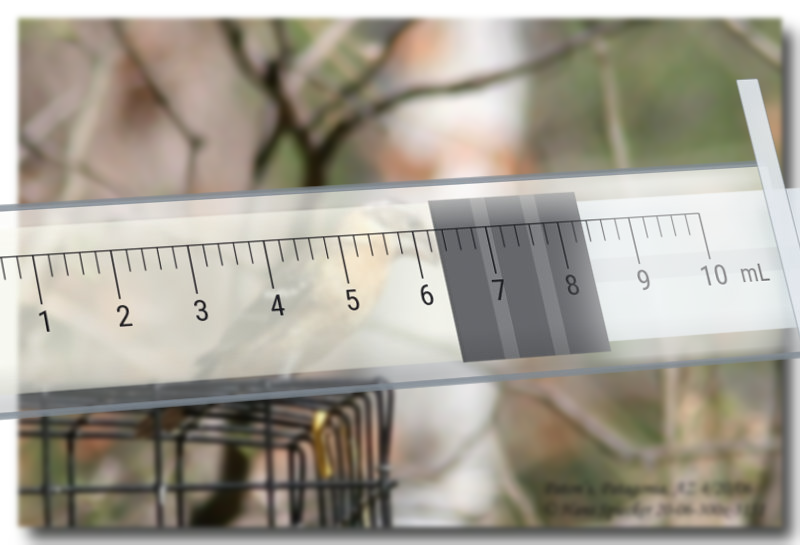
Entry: 6.3 mL
